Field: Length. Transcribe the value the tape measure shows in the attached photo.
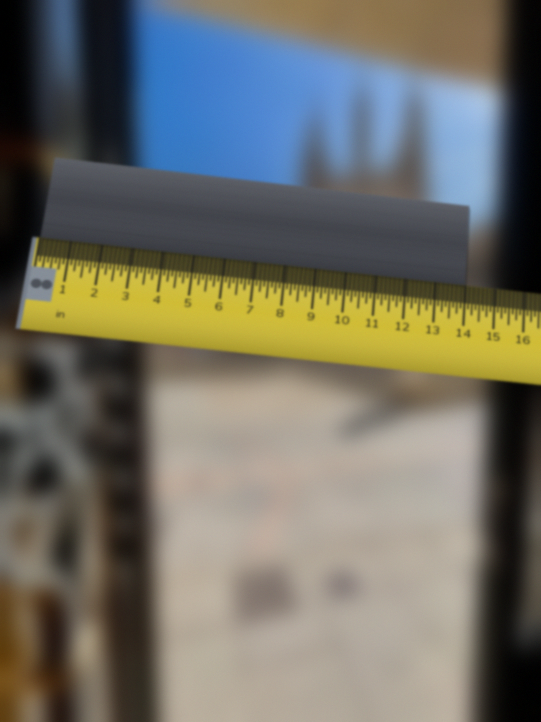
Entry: 14 in
